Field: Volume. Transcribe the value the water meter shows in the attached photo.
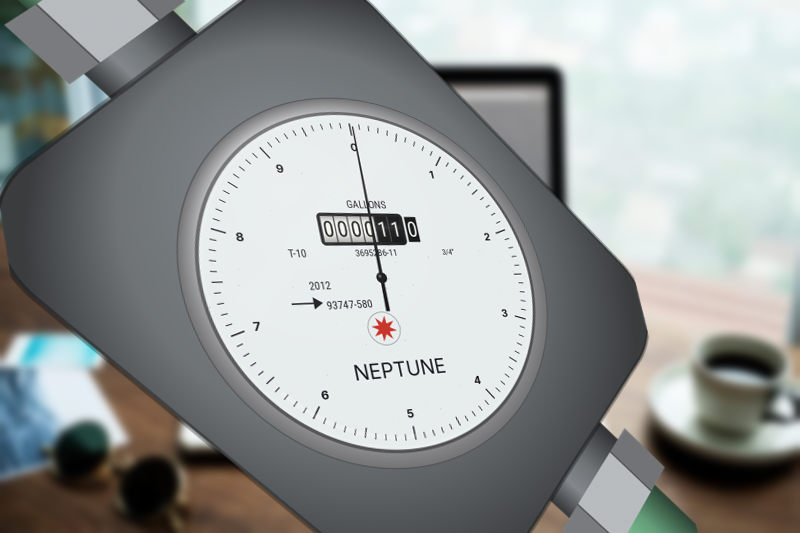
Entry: 110.0 gal
